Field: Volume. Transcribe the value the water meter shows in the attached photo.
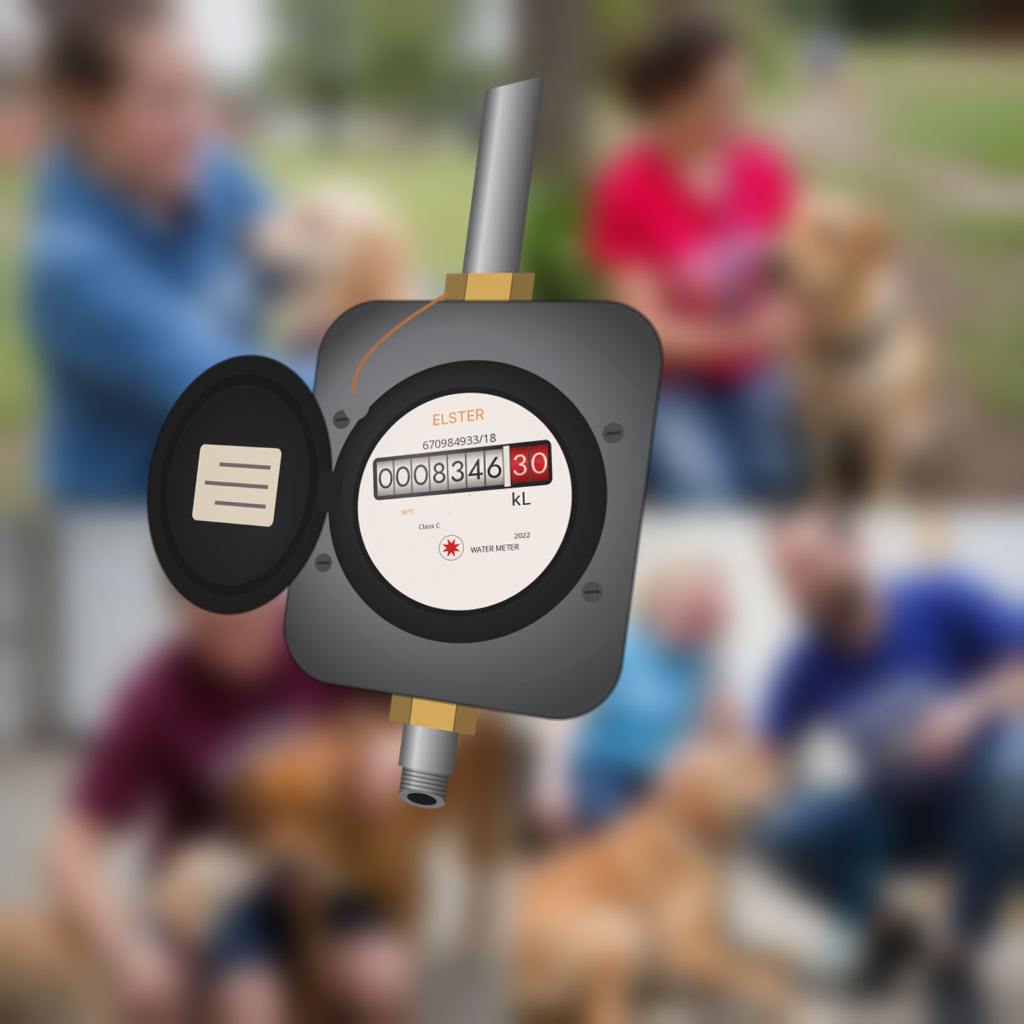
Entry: 8346.30 kL
